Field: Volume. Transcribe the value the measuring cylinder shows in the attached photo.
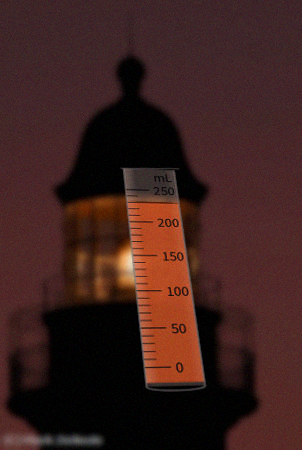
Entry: 230 mL
